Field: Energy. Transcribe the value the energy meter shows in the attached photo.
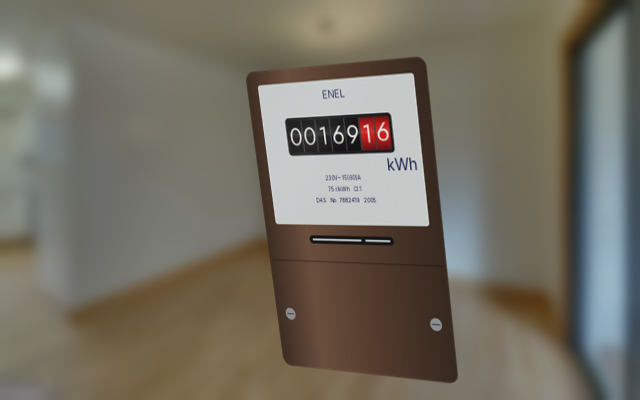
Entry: 169.16 kWh
